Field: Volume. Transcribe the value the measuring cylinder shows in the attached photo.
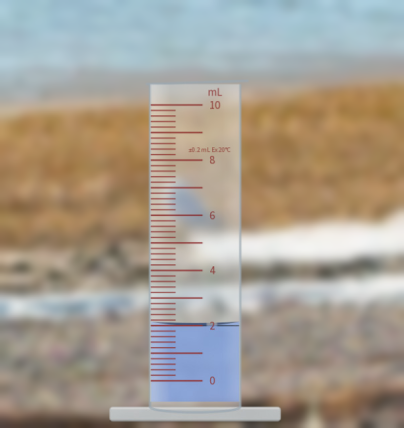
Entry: 2 mL
